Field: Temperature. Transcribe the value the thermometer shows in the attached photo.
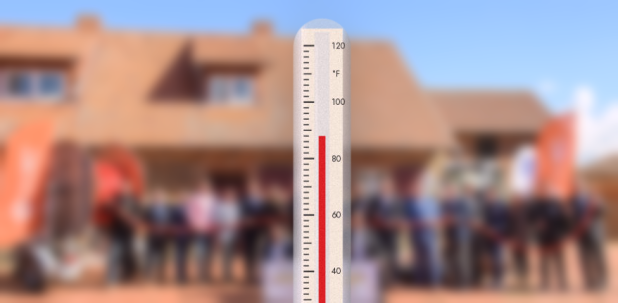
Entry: 88 °F
